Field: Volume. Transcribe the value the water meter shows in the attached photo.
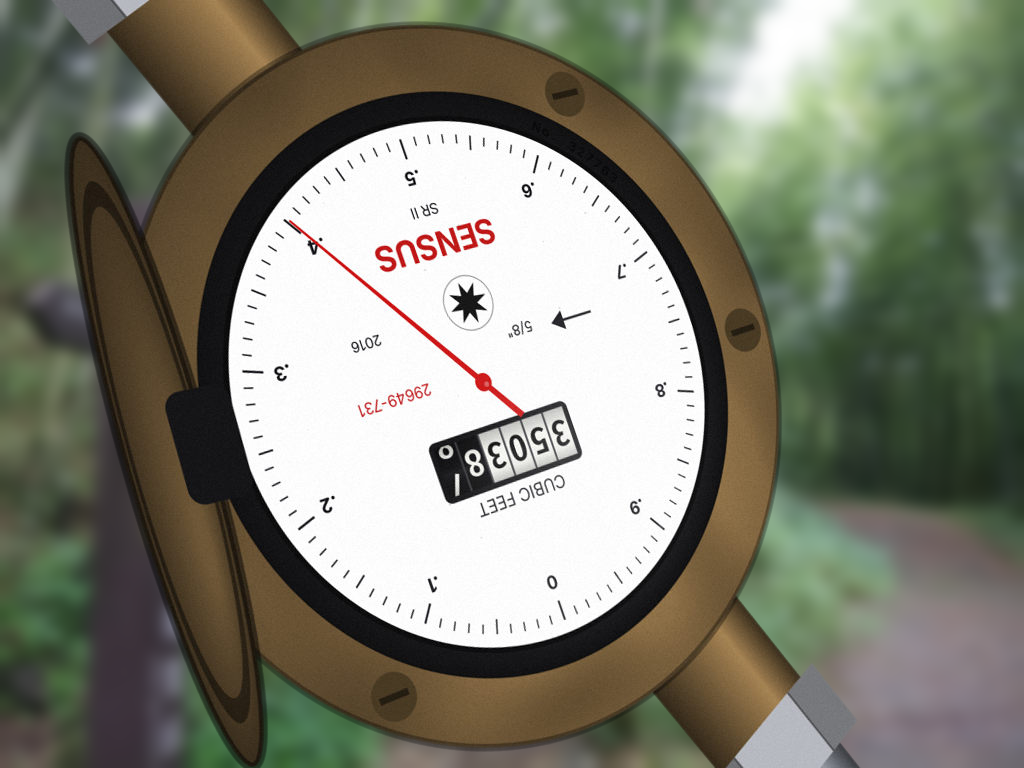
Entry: 350387.40 ft³
